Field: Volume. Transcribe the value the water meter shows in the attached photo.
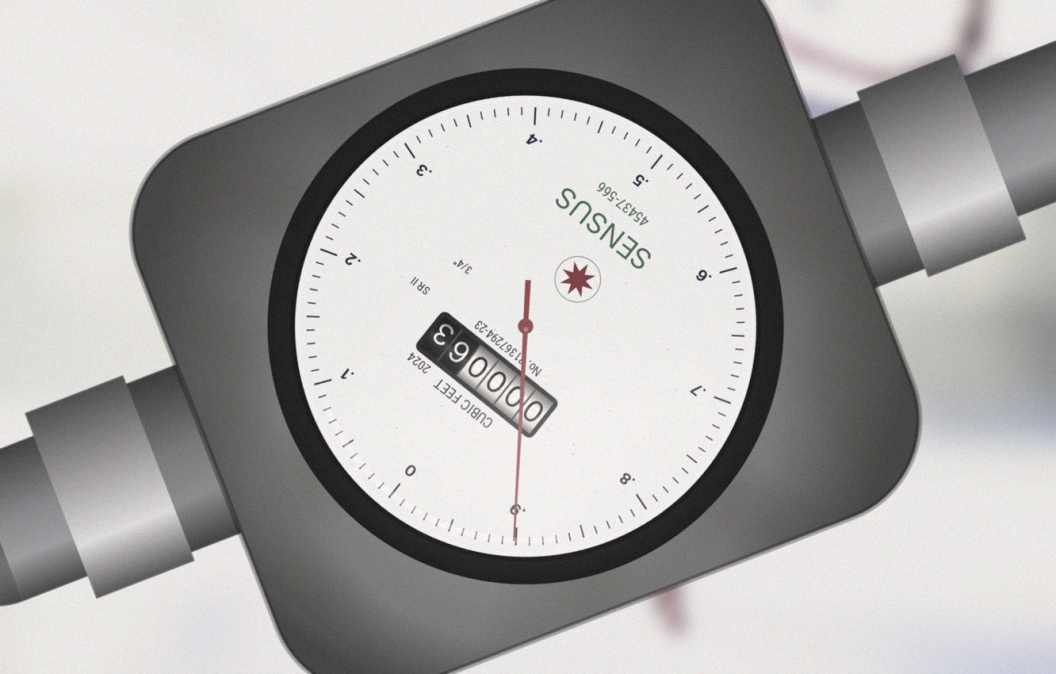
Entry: 62.90 ft³
